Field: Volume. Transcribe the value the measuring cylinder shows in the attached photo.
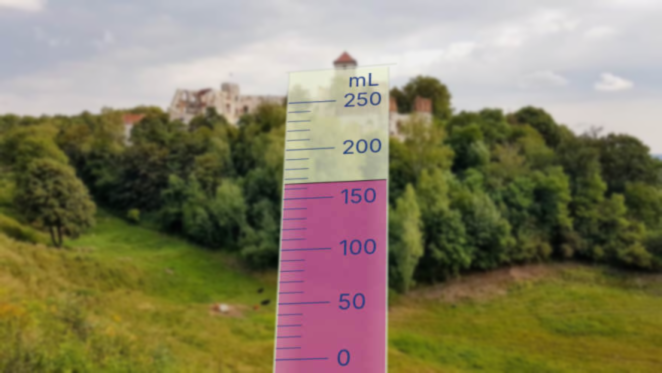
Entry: 165 mL
